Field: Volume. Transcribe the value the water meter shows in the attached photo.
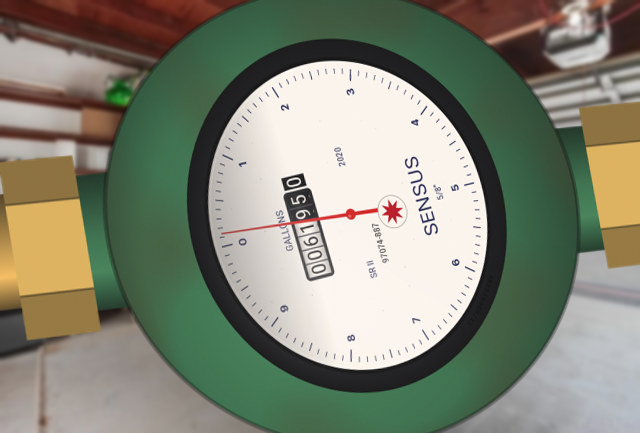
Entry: 61950.1 gal
